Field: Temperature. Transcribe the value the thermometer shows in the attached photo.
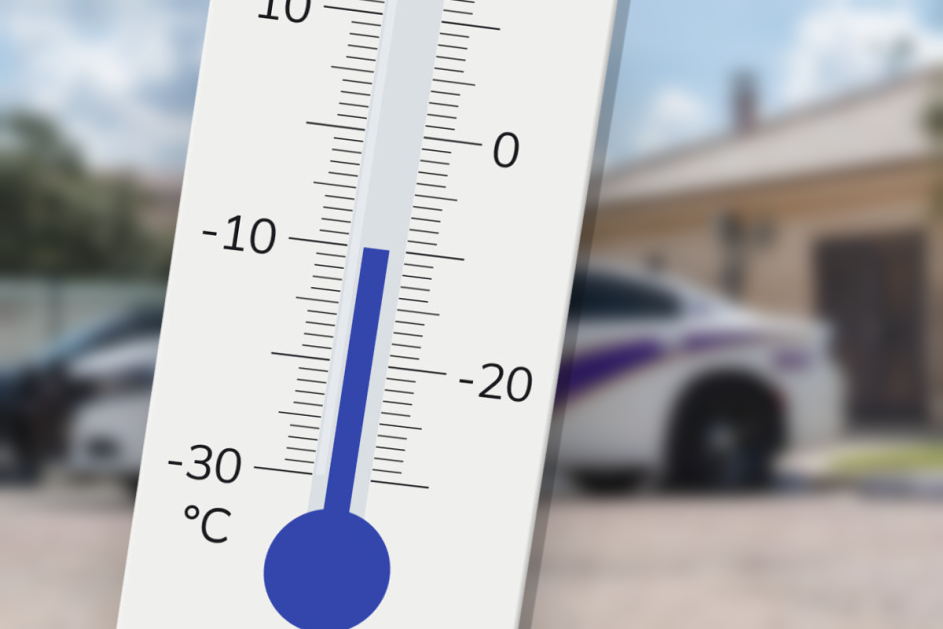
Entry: -10 °C
